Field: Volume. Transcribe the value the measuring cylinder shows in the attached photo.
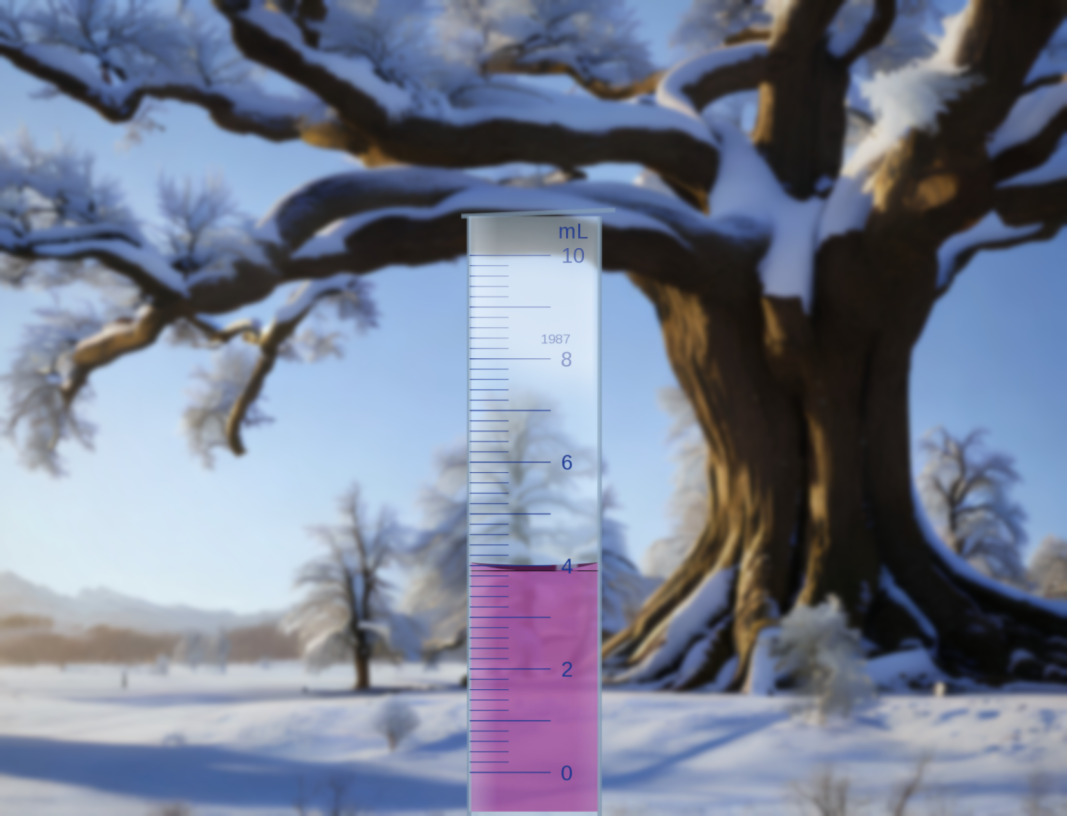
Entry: 3.9 mL
